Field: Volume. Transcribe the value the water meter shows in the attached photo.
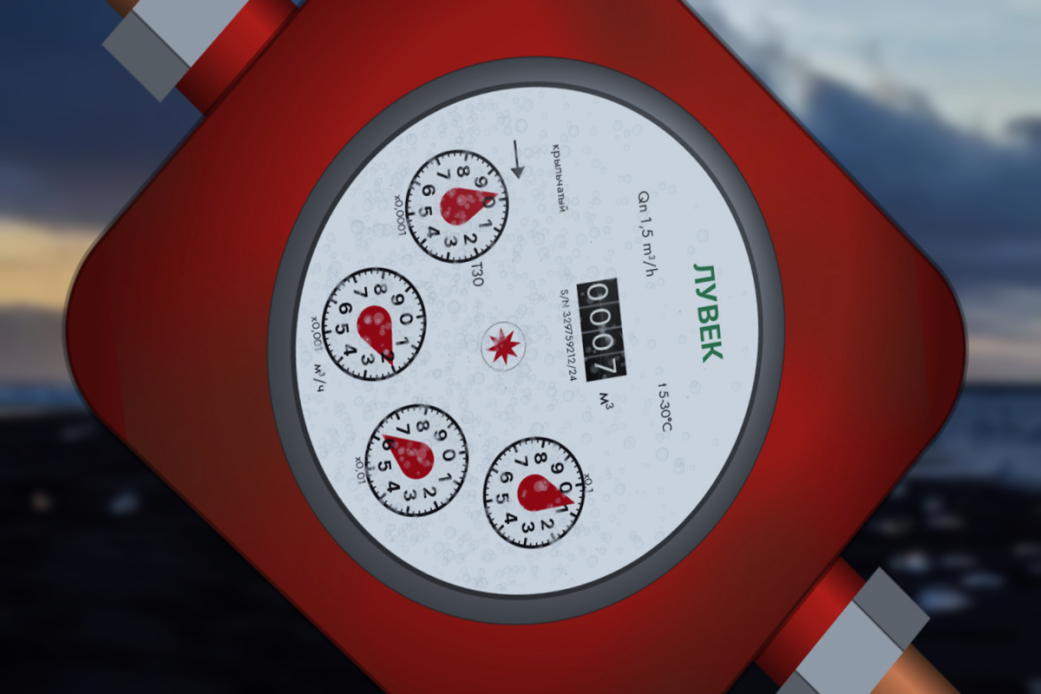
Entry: 7.0619 m³
